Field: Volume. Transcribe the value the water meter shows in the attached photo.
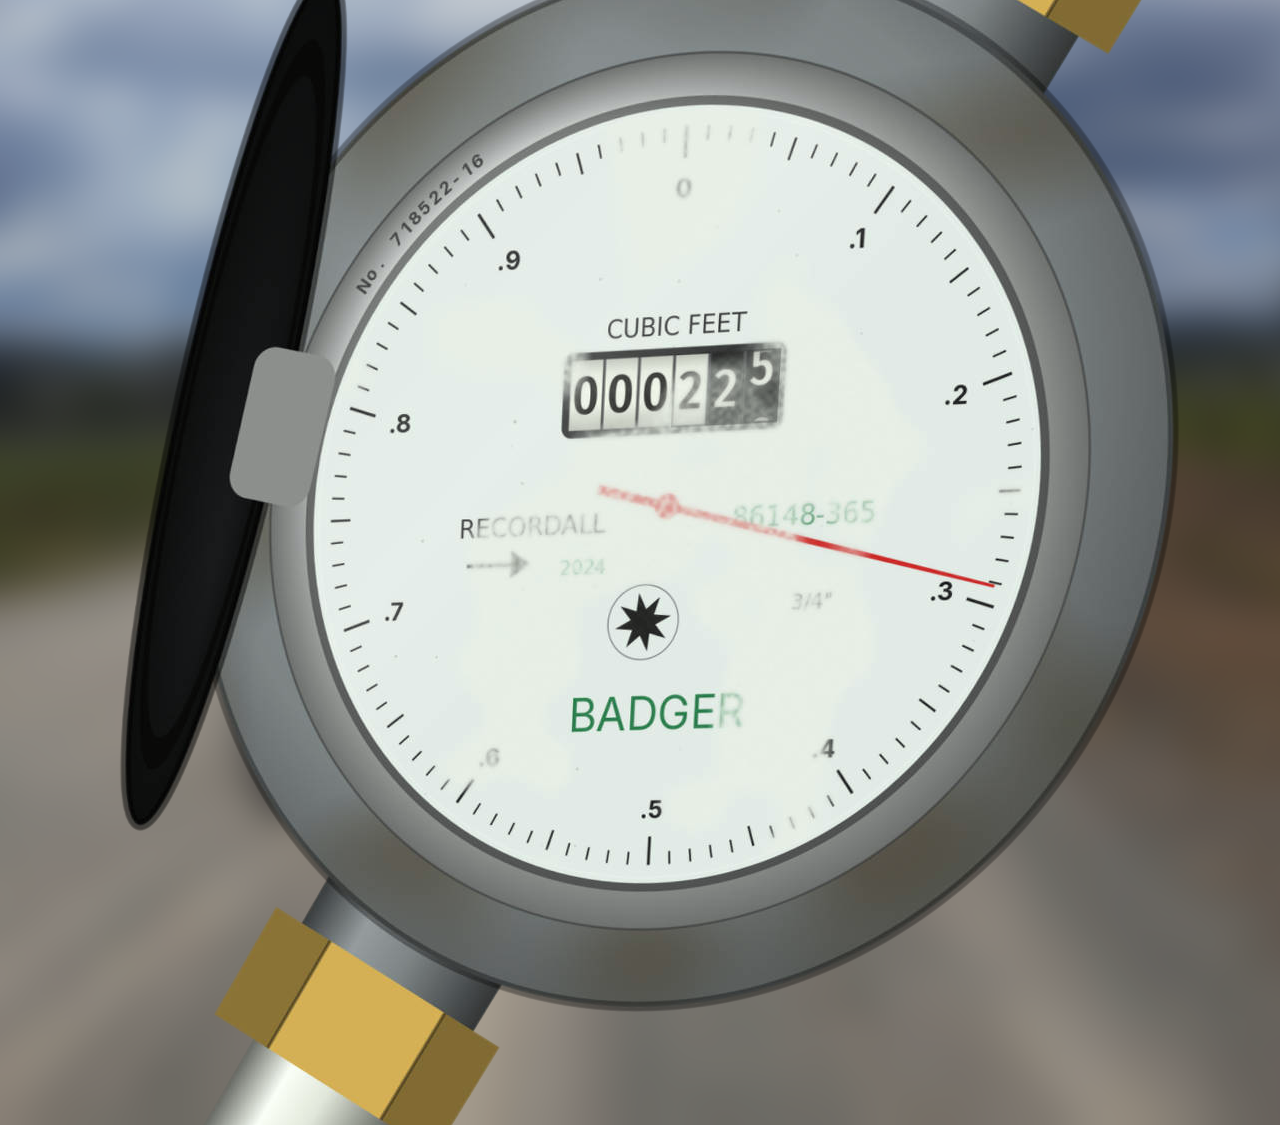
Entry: 225.29 ft³
